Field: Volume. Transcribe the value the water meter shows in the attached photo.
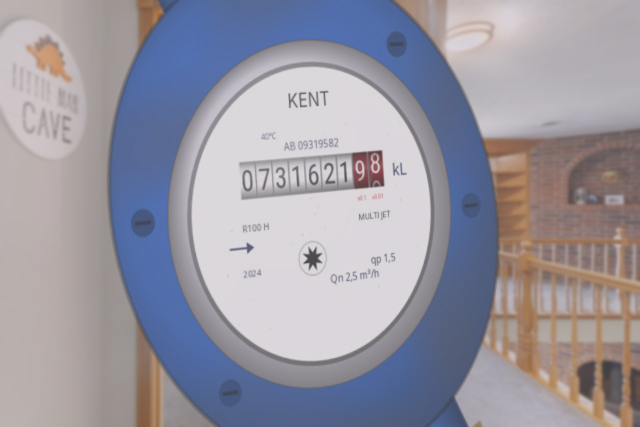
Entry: 731621.98 kL
